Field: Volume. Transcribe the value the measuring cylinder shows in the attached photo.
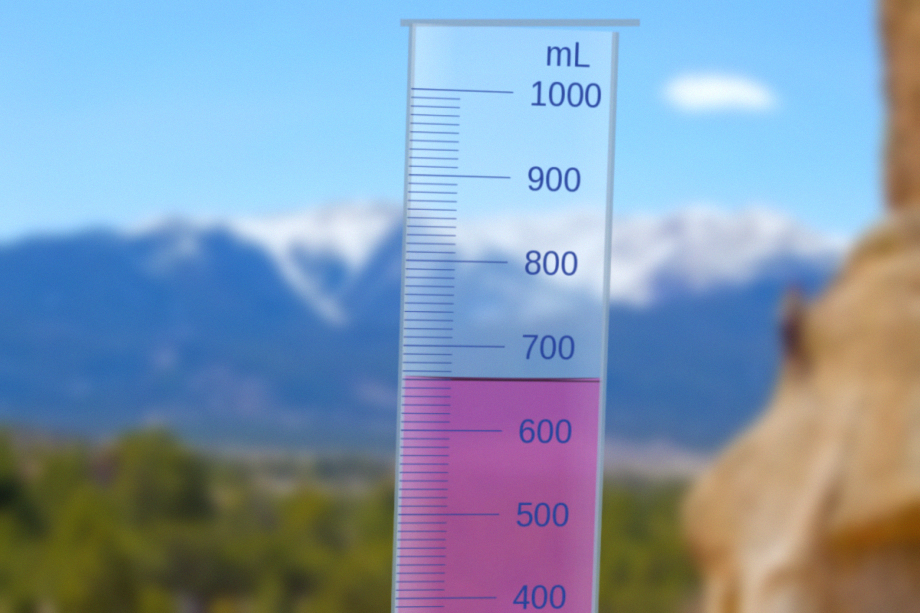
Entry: 660 mL
